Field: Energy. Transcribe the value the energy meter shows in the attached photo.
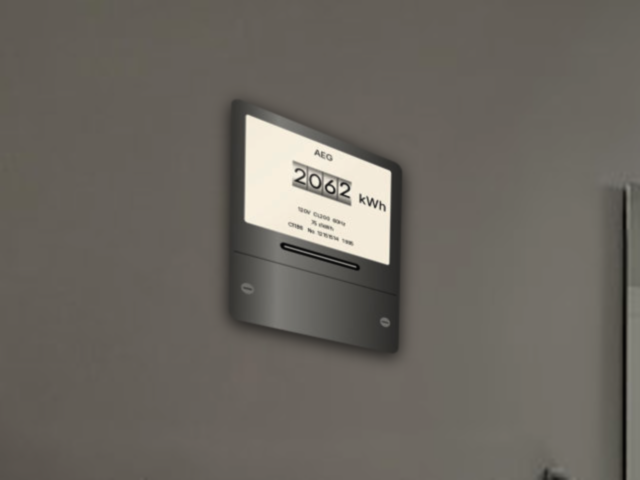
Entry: 2062 kWh
